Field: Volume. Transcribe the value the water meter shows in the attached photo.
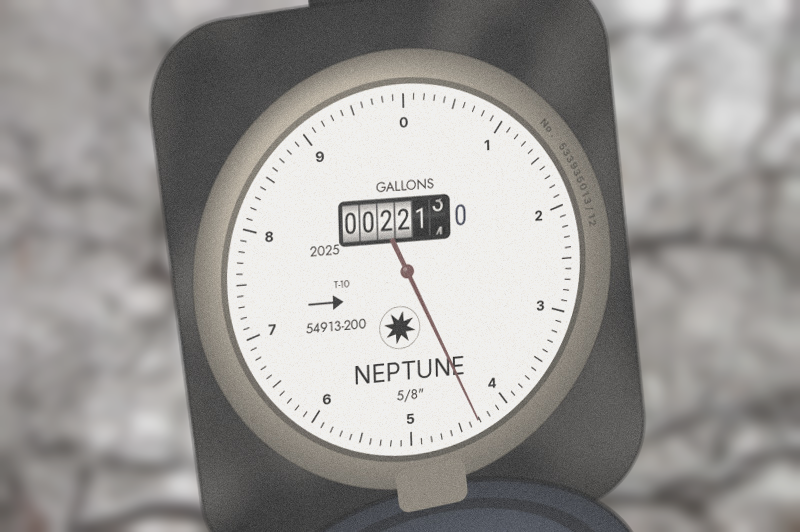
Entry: 22134.3 gal
